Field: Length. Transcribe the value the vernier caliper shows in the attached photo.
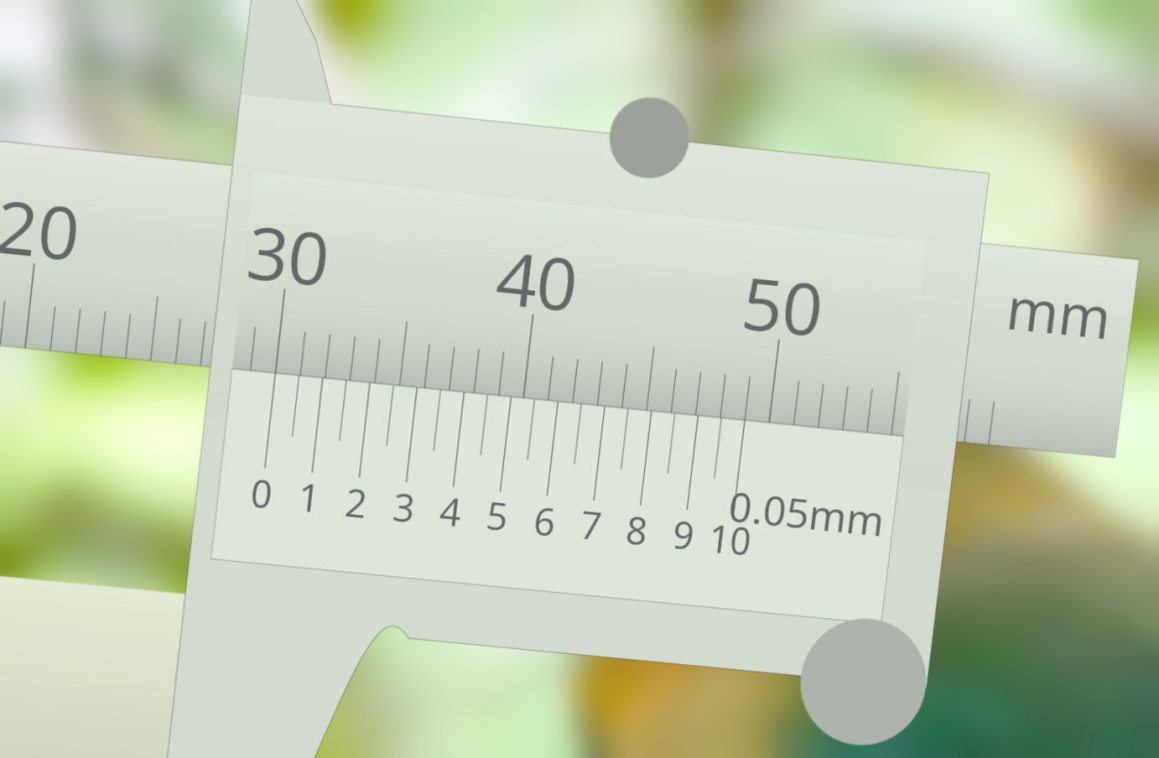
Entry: 30.00 mm
